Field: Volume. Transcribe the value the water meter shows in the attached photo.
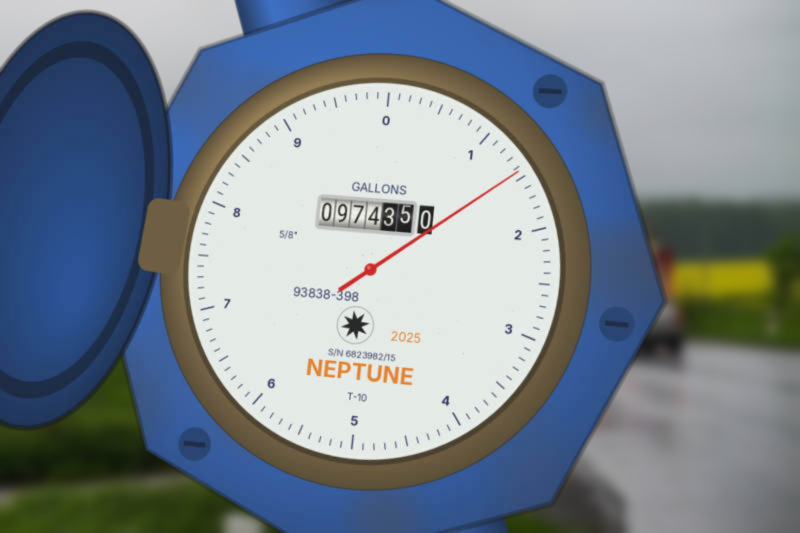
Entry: 974351.4 gal
